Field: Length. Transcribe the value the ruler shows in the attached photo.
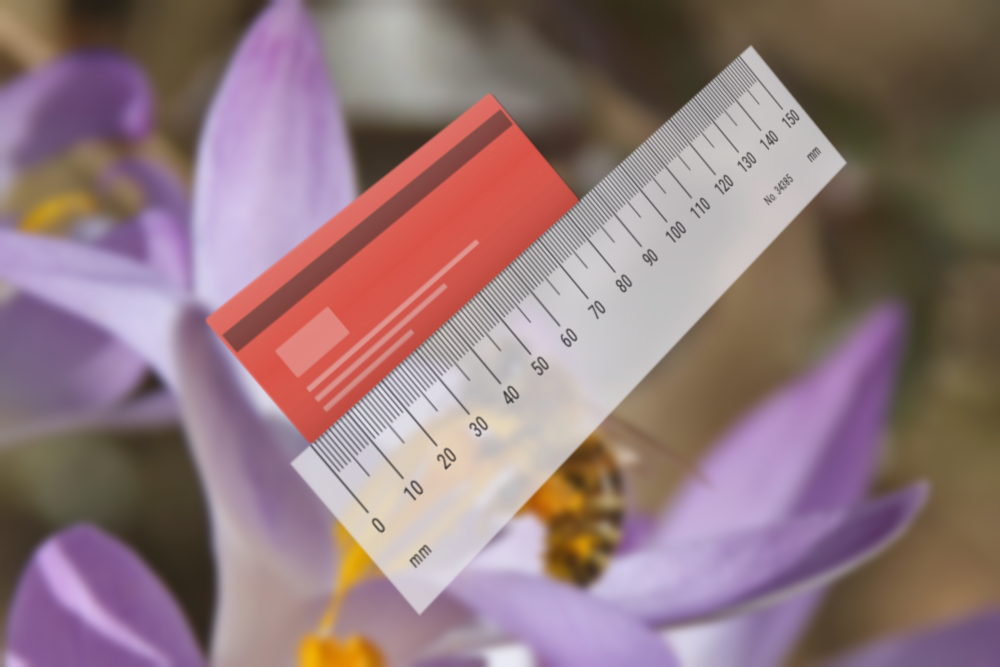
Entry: 85 mm
